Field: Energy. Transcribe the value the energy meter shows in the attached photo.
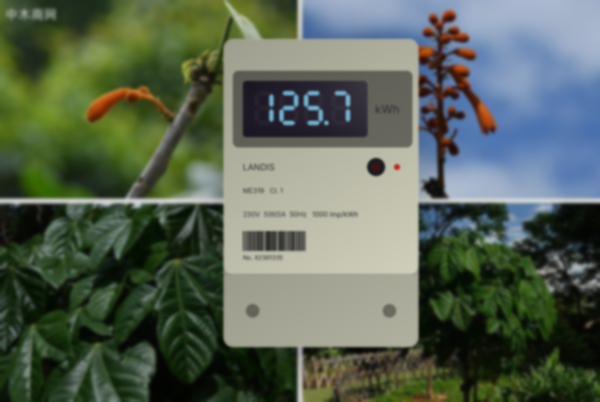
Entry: 125.7 kWh
